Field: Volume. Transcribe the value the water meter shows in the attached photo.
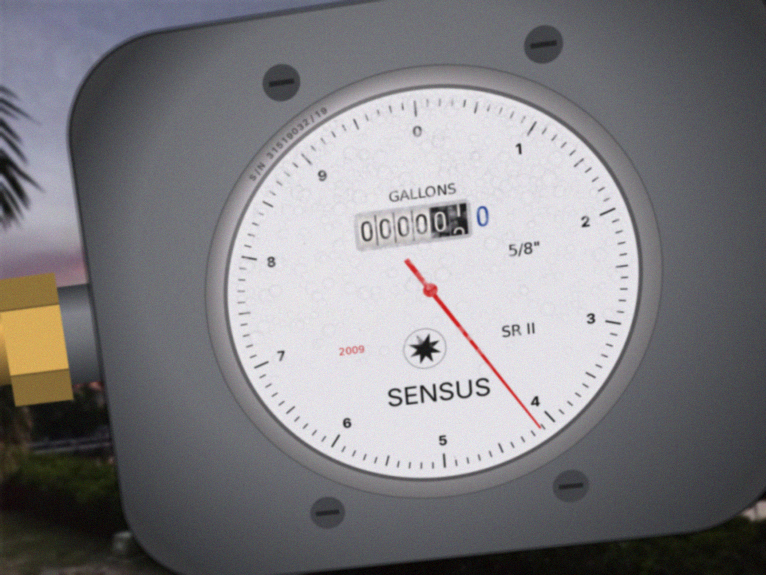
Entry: 14.1 gal
